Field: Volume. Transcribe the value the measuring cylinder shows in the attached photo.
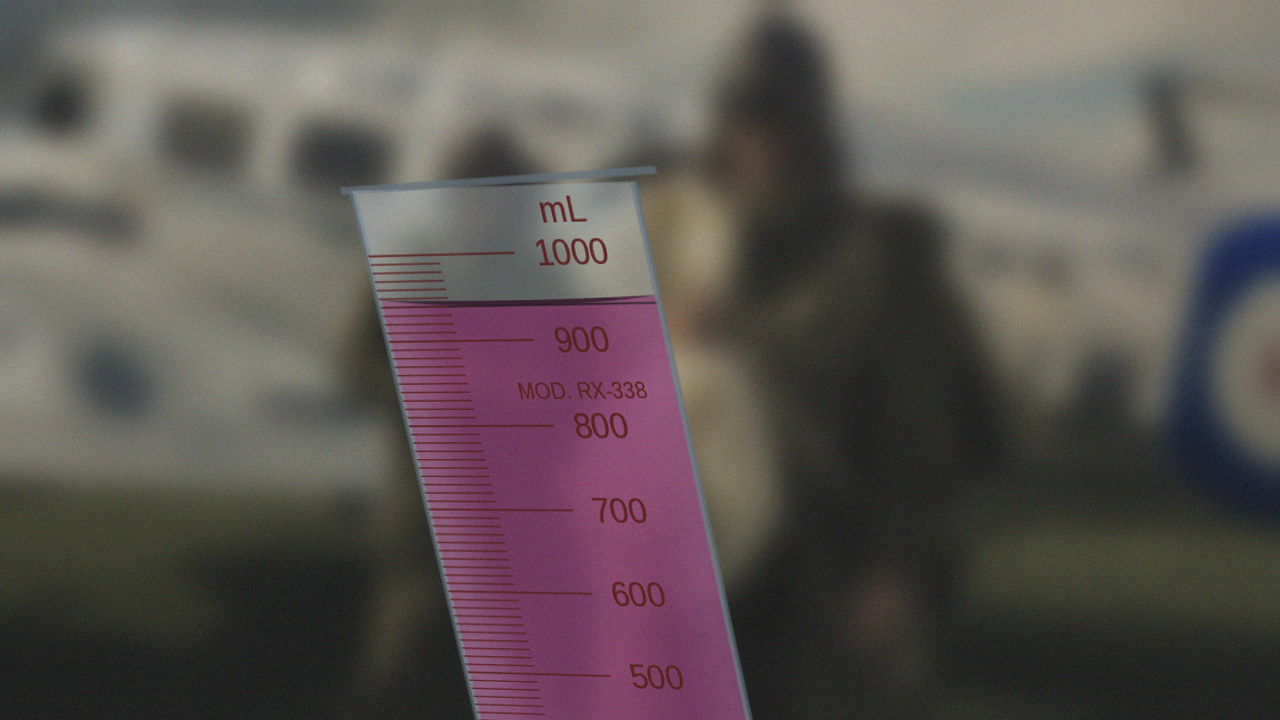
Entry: 940 mL
